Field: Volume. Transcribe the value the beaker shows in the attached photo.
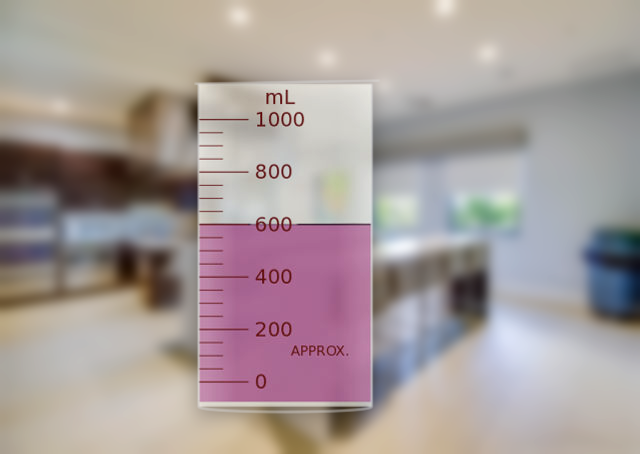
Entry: 600 mL
